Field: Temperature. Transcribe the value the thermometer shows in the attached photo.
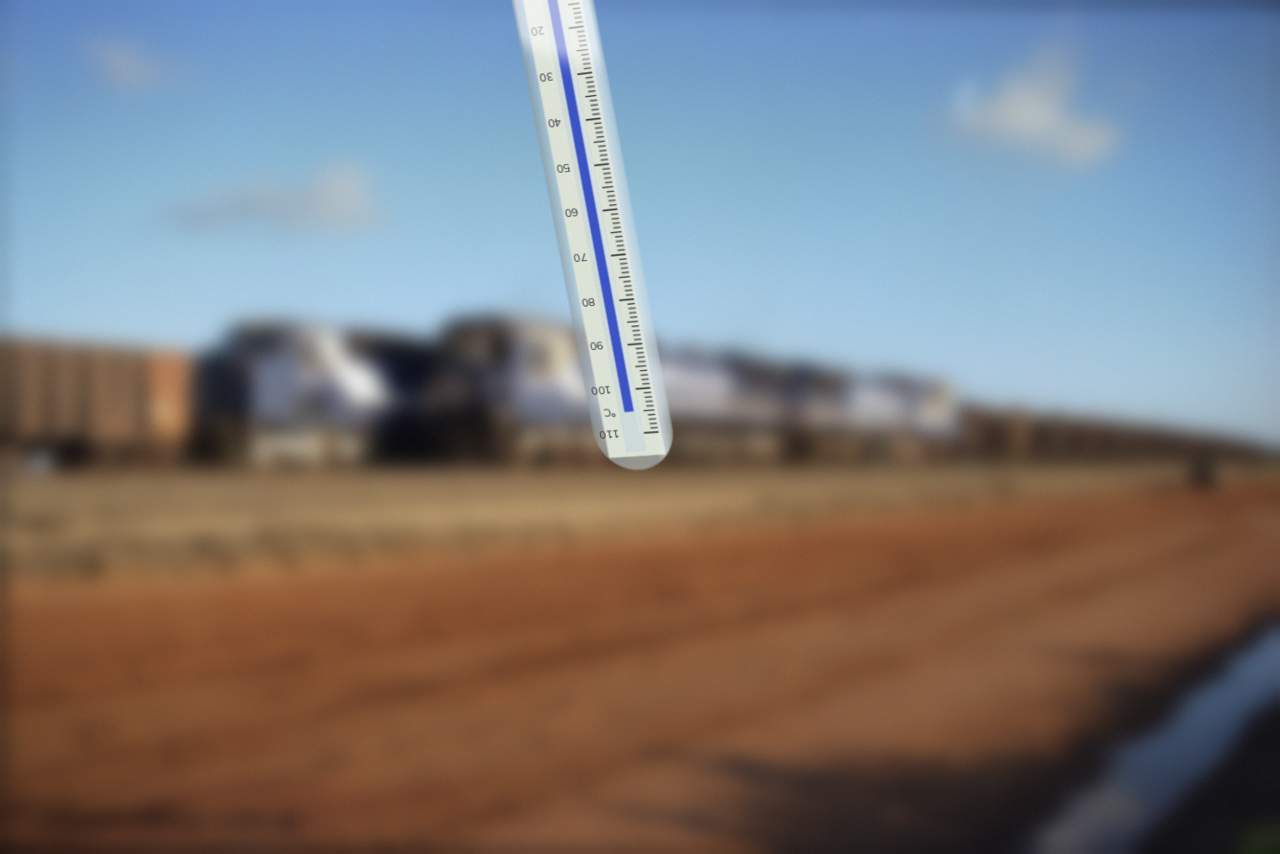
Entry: 105 °C
